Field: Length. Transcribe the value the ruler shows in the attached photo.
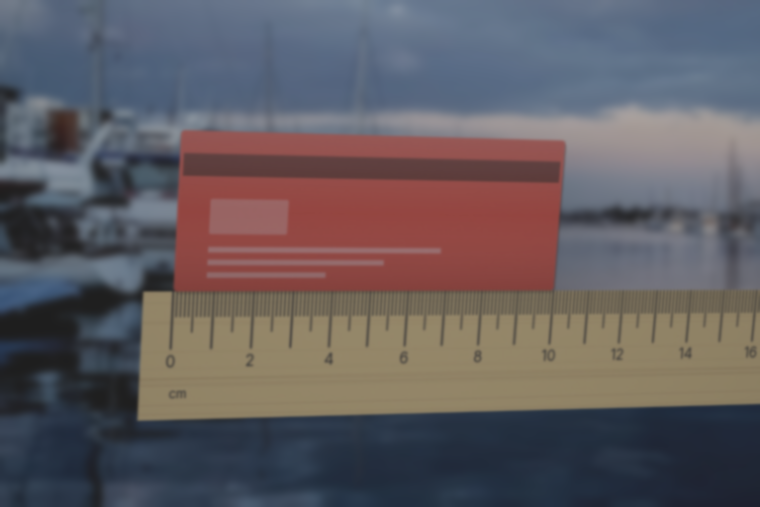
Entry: 10 cm
